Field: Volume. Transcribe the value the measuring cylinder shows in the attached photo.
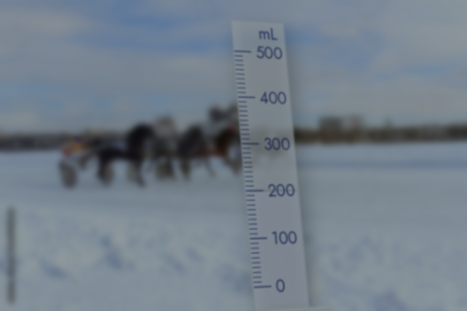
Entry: 200 mL
